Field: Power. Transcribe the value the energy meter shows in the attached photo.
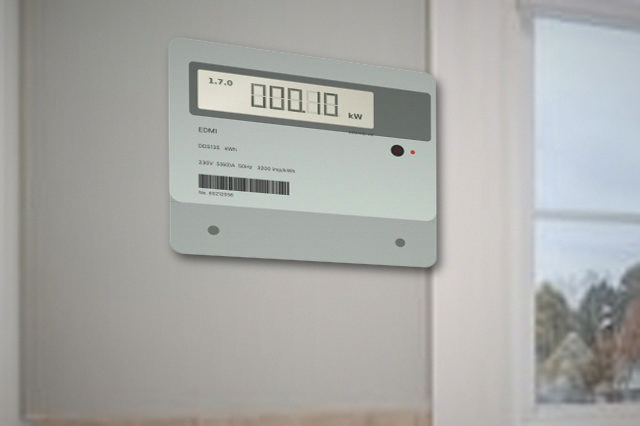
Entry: 0.10 kW
